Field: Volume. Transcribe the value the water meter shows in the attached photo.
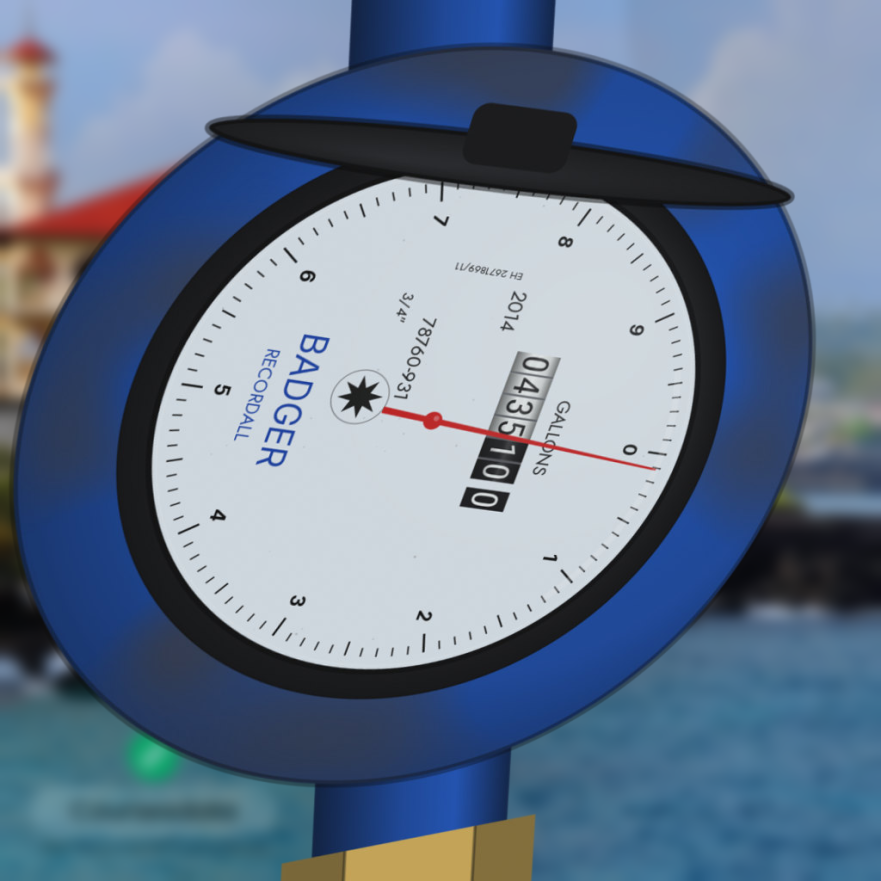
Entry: 435100.1 gal
